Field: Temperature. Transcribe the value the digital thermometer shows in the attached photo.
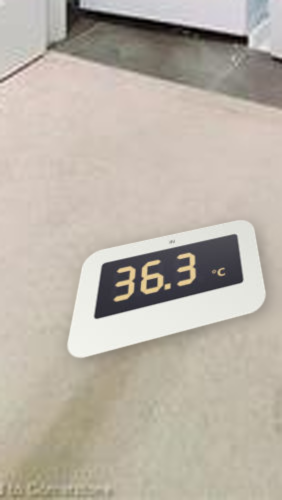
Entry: 36.3 °C
